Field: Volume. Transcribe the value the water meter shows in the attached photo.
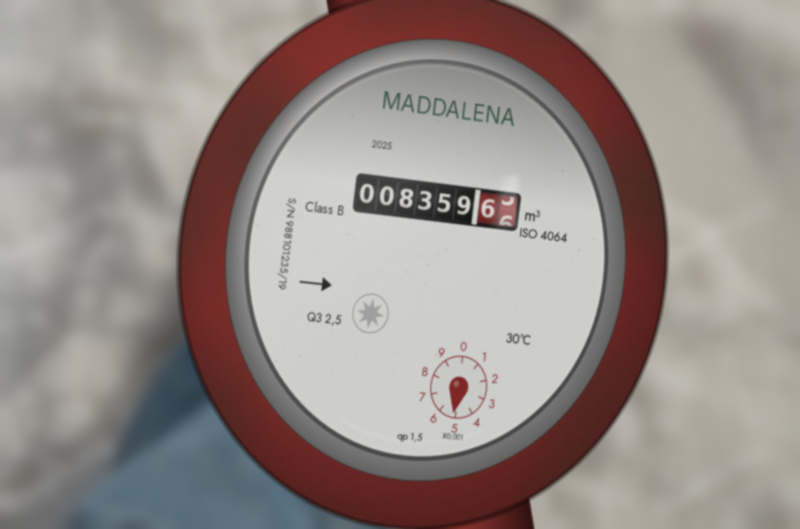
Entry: 8359.655 m³
